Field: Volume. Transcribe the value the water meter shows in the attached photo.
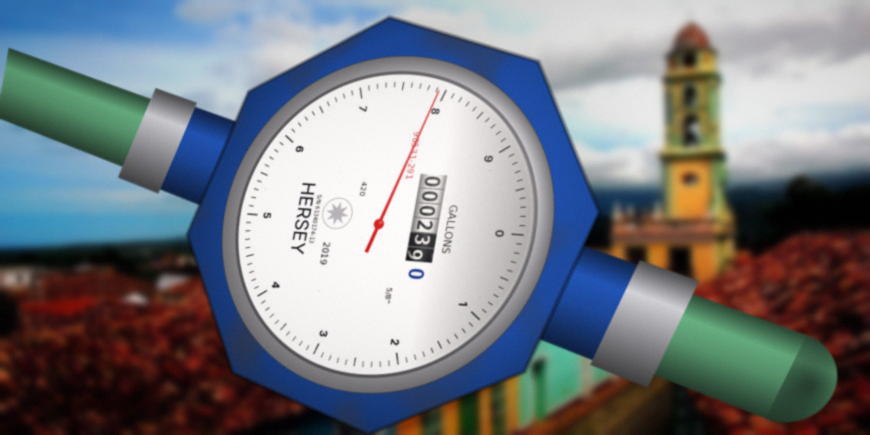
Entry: 2387.9 gal
